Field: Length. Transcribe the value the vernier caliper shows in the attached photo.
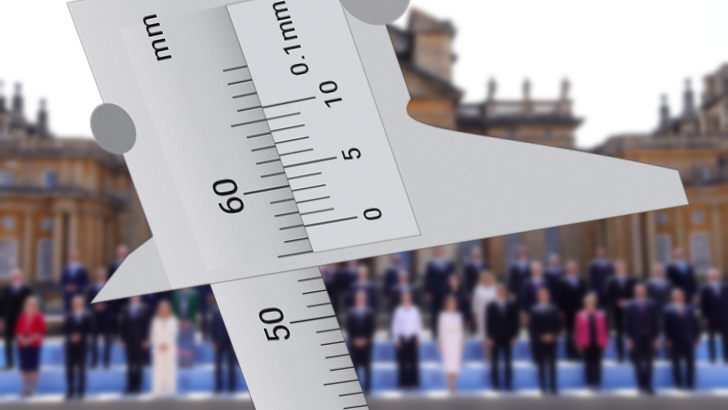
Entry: 56.9 mm
